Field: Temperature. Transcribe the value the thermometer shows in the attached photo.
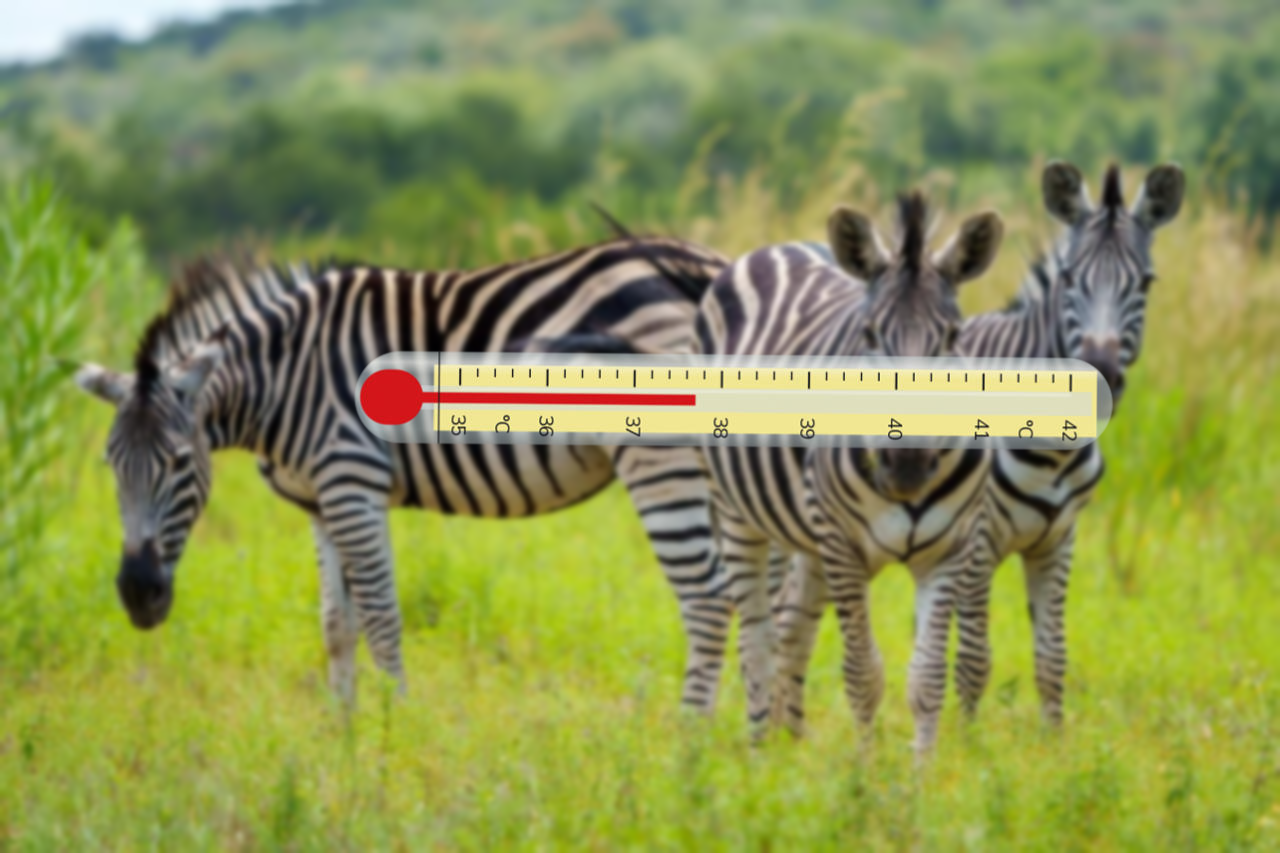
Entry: 37.7 °C
